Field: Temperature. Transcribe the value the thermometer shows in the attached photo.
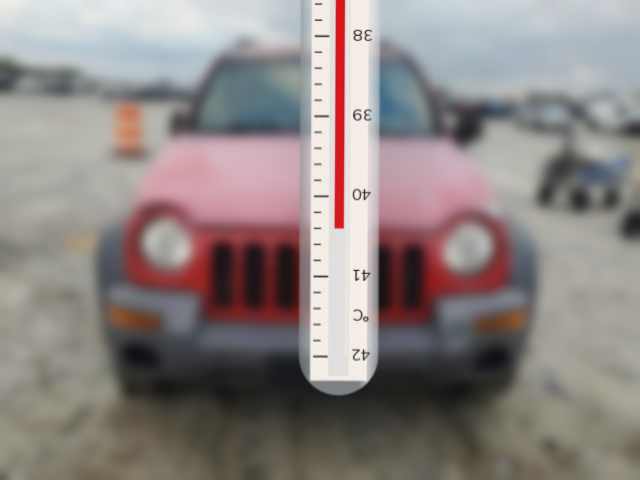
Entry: 40.4 °C
